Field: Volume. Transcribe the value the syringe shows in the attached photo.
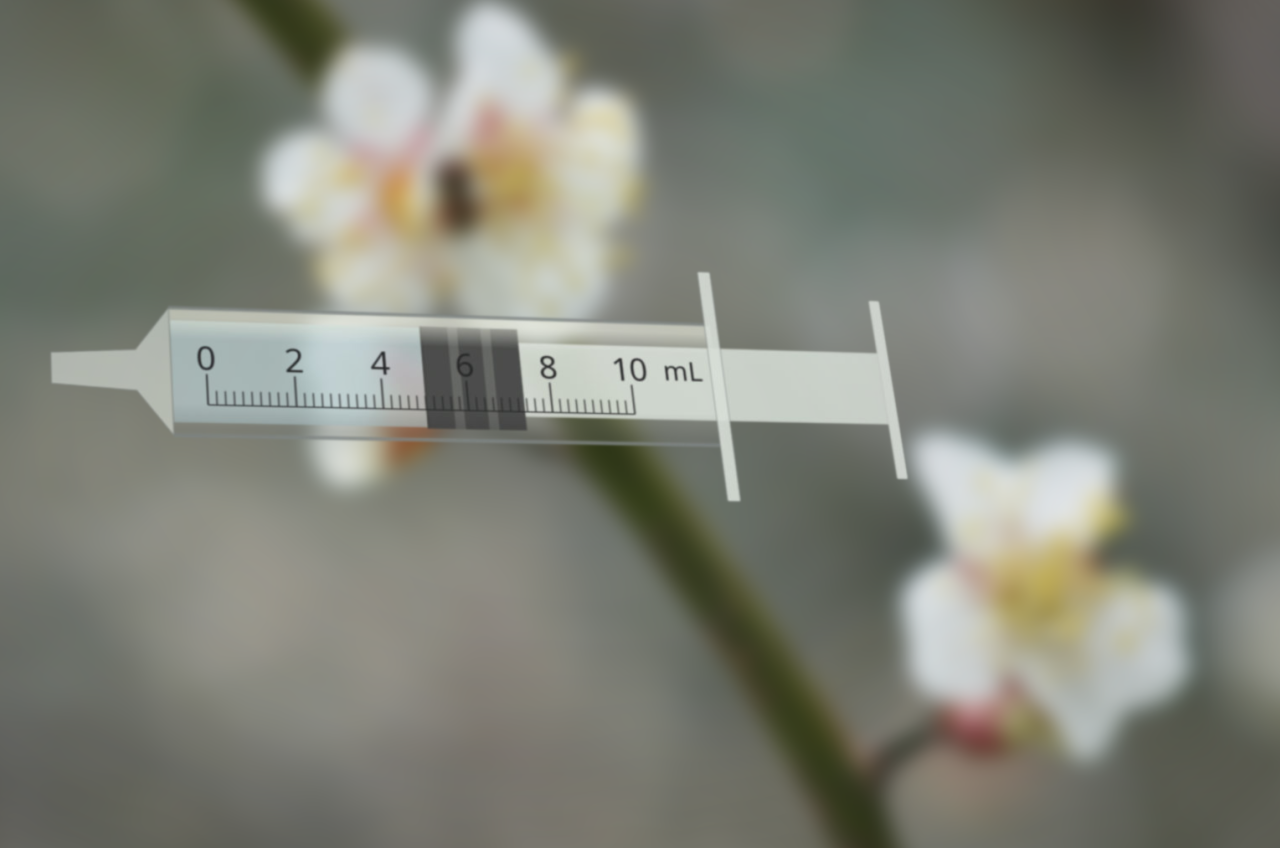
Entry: 5 mL
